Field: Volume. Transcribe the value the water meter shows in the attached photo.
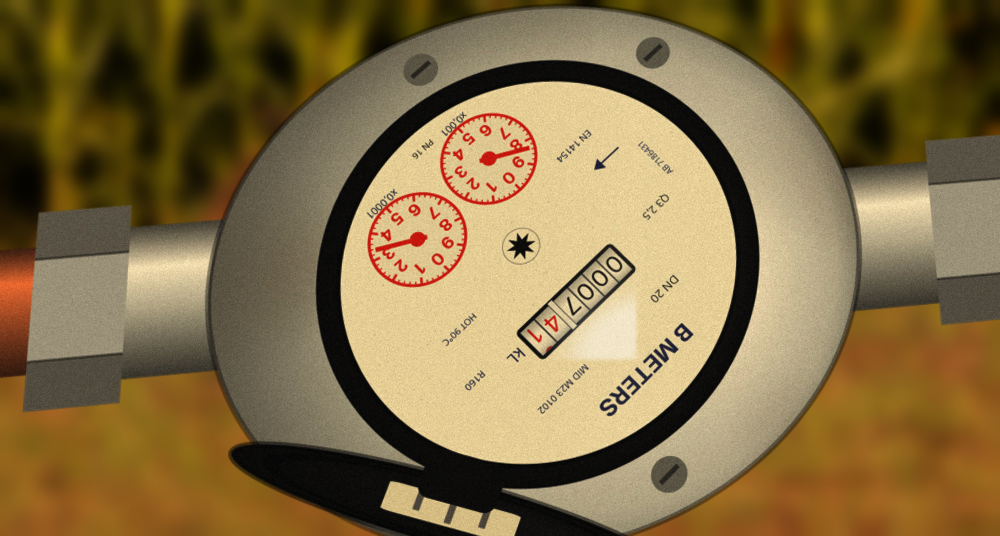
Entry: 7.4083 kL
